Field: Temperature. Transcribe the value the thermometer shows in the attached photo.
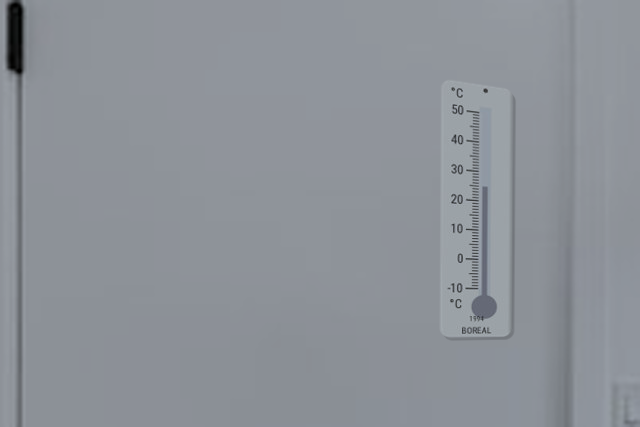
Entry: 25 °C
